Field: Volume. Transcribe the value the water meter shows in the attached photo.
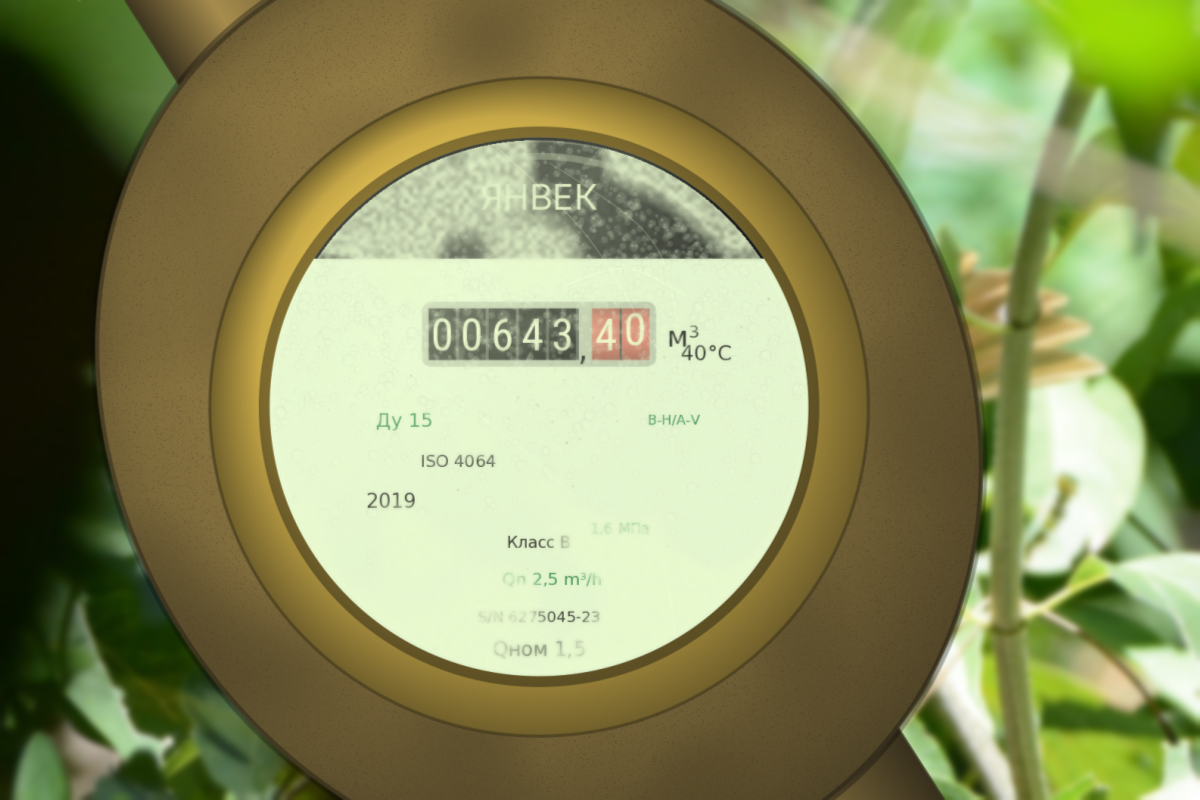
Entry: 643.40 m³
